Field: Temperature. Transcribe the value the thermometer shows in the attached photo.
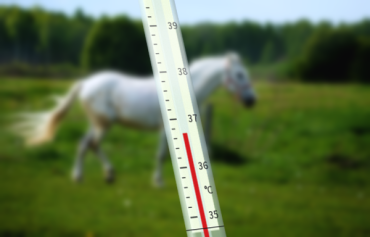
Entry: 36.7 °C
